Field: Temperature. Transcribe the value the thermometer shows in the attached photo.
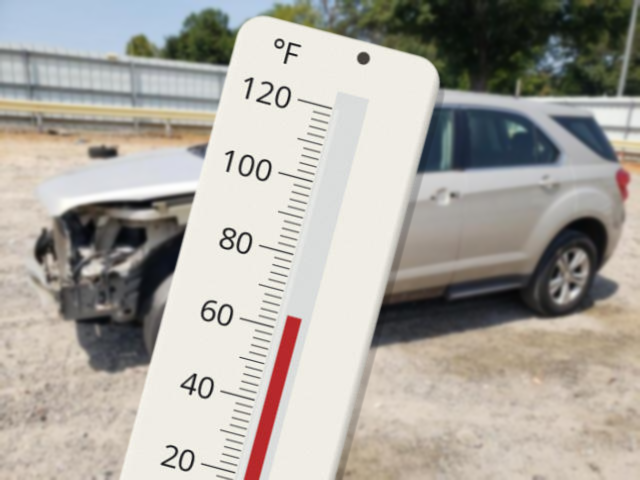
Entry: 64 °F
